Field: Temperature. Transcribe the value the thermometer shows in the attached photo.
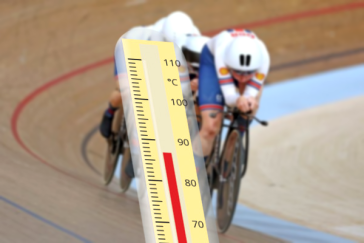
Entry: 87 °C
